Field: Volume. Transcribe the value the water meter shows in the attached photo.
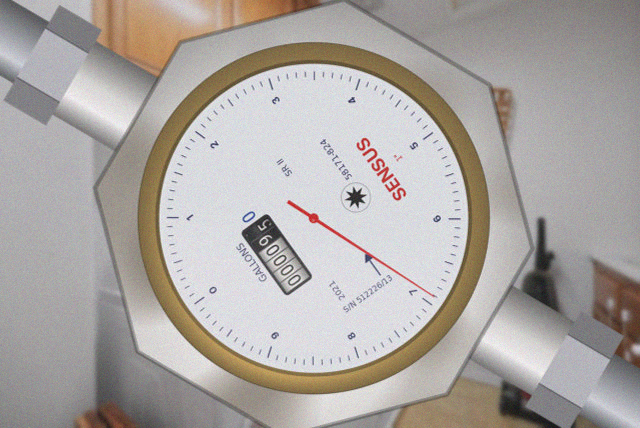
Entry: 946.9 gal
